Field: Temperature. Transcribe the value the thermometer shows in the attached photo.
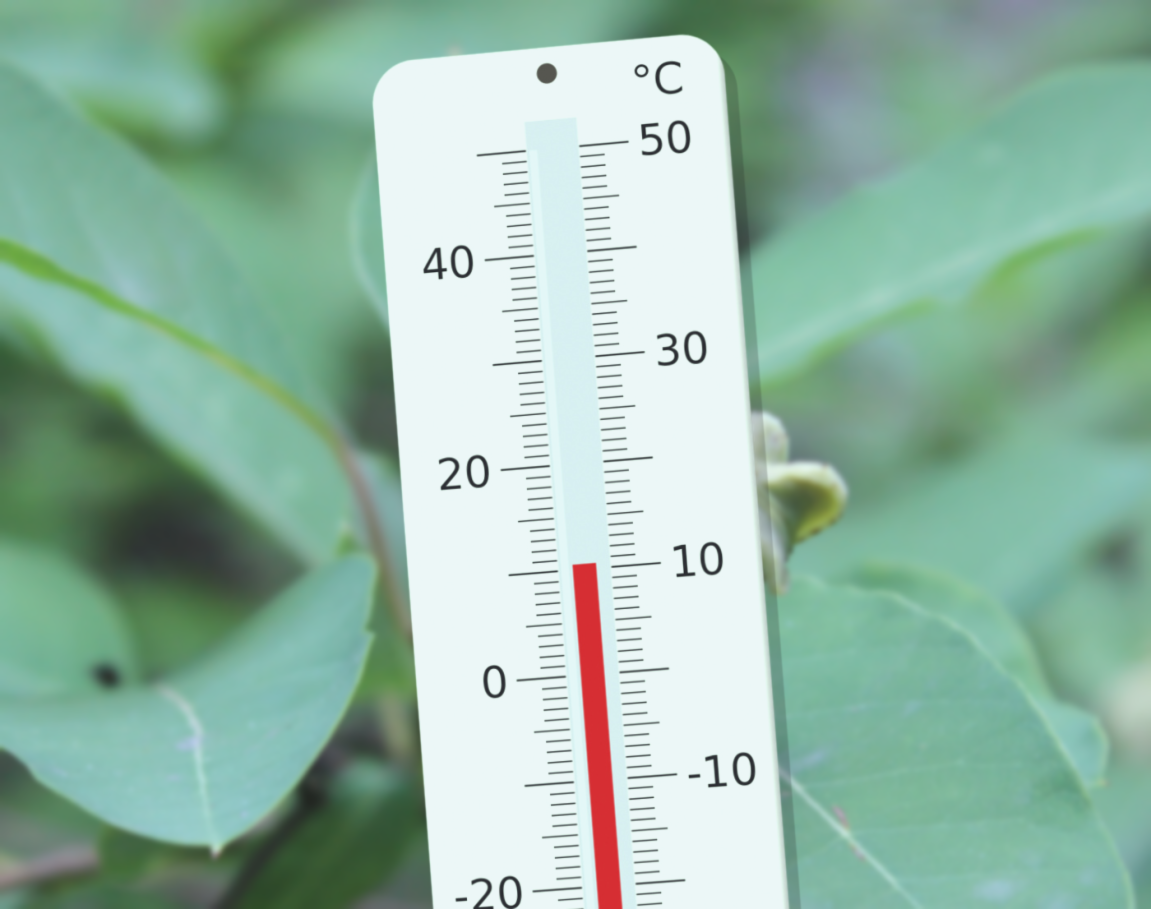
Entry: 10.5 °C
